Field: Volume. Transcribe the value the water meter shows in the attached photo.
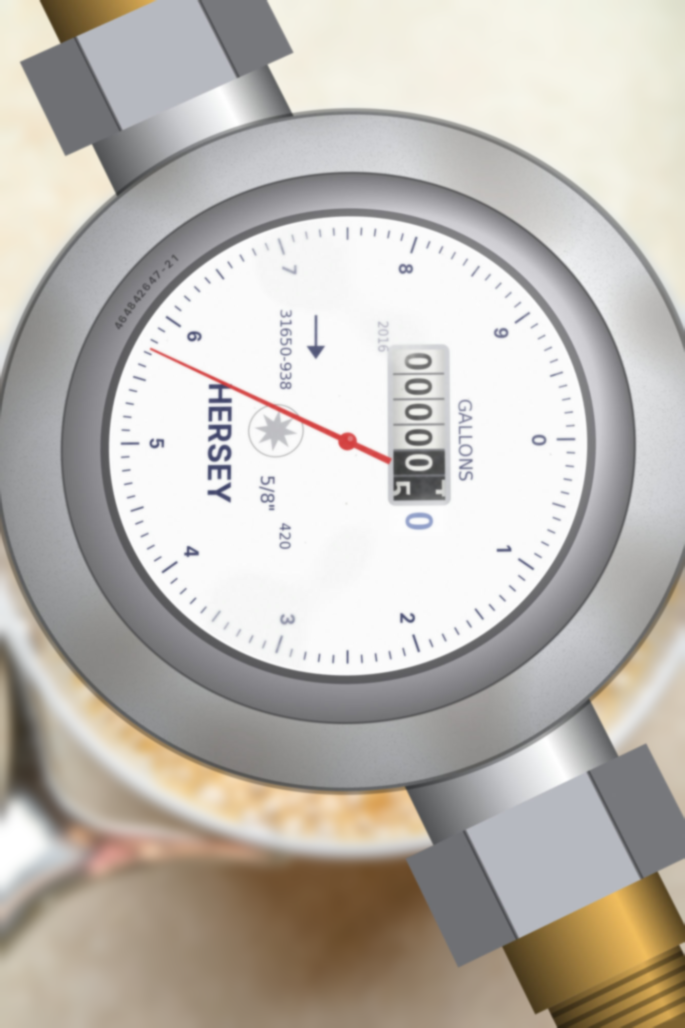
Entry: 45.7 gal
